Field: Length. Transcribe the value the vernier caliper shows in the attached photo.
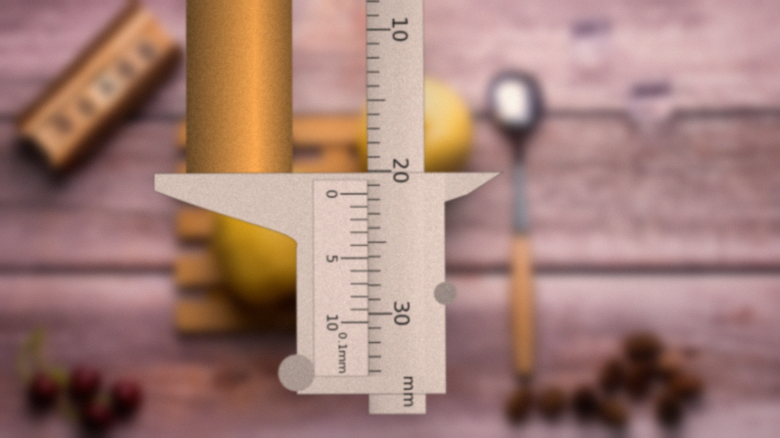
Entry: 21.6 mm
